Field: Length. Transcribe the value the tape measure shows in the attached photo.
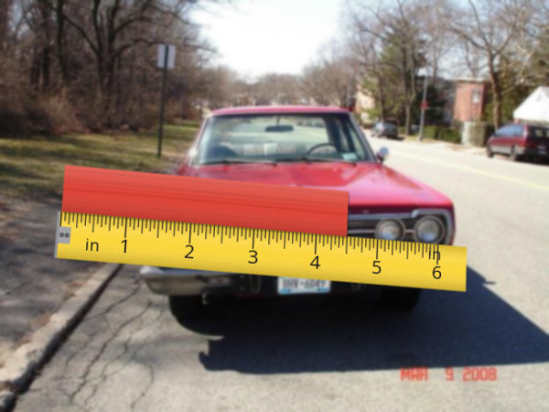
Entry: 4.5 in
